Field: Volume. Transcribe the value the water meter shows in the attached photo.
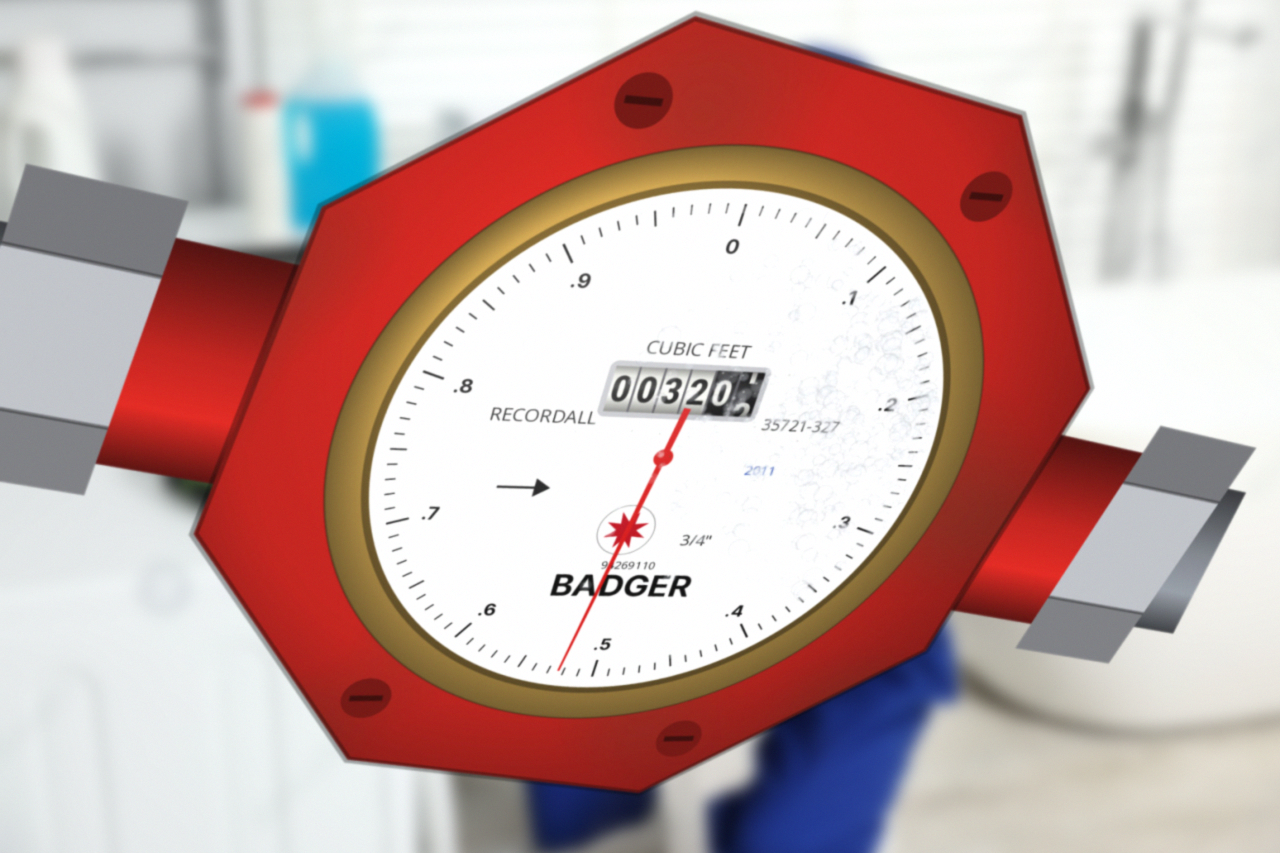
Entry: 3201.52 ft³
